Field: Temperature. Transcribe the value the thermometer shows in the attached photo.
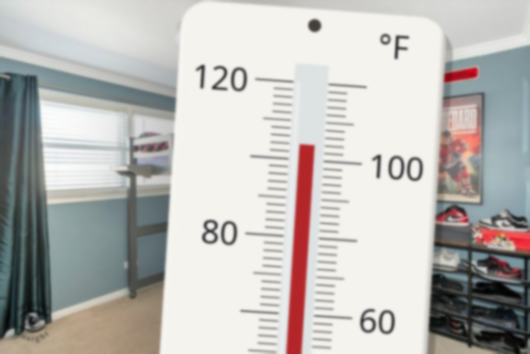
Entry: 104 °F
